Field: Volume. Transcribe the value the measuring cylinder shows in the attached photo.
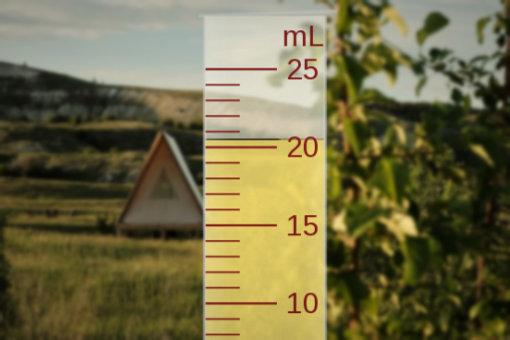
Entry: 20.5 mL
